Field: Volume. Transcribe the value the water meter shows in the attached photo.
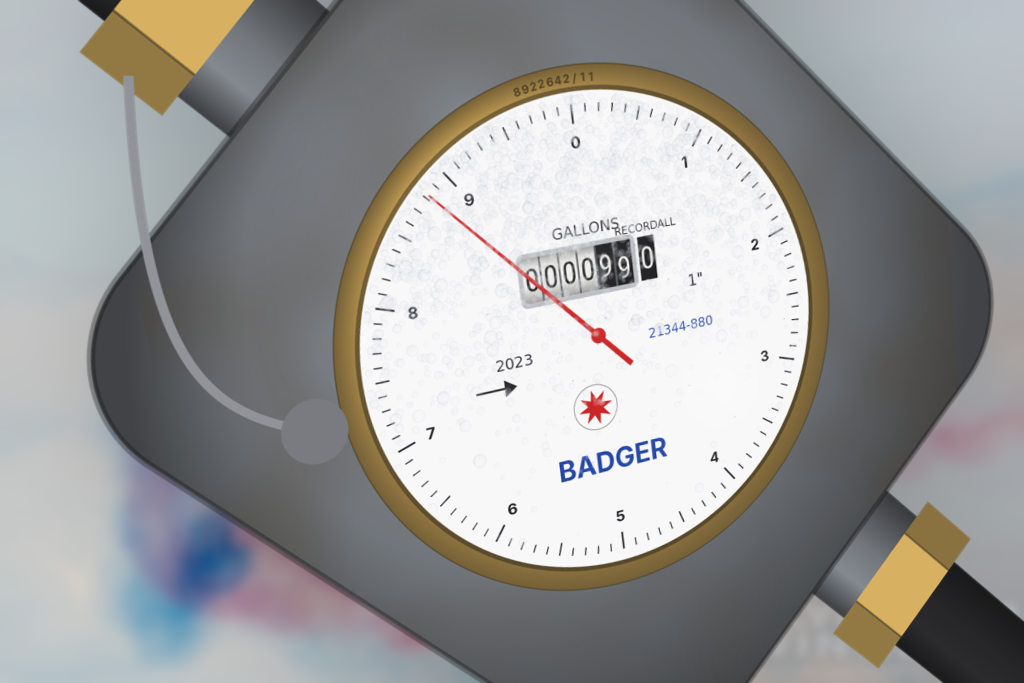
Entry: 988.8 gal
